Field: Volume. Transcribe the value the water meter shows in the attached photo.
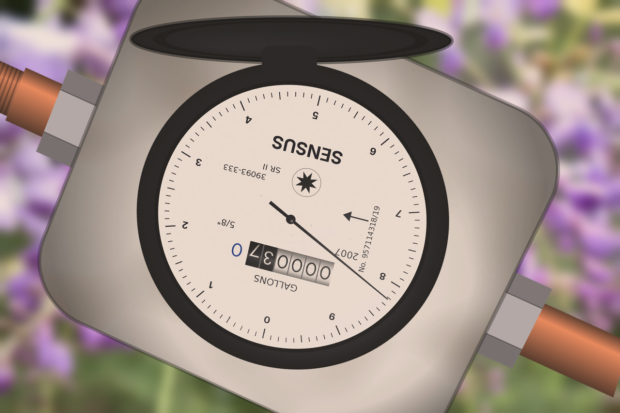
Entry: 368.2 gal
